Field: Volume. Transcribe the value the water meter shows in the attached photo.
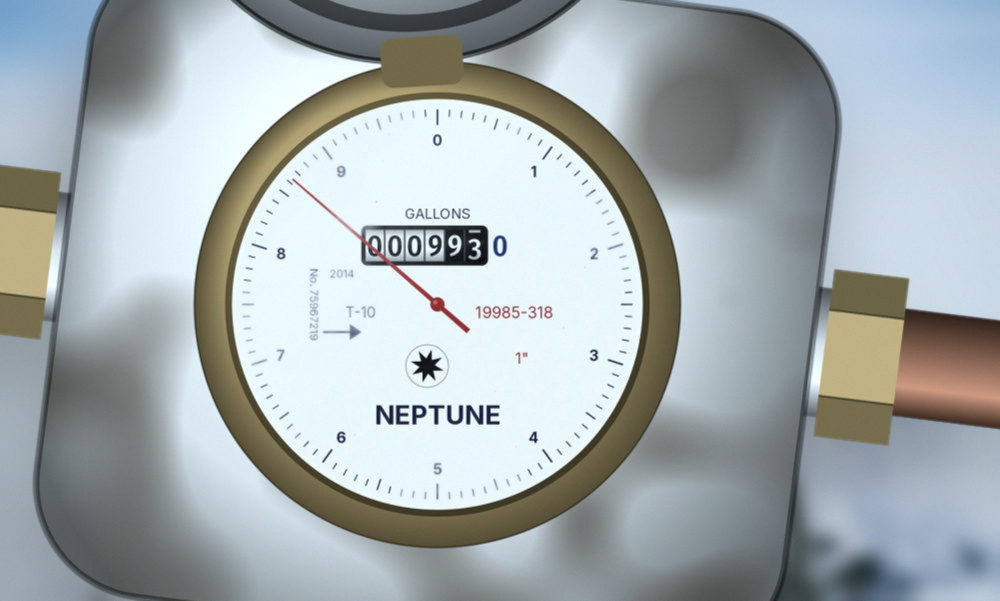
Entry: 9928.6 gal
